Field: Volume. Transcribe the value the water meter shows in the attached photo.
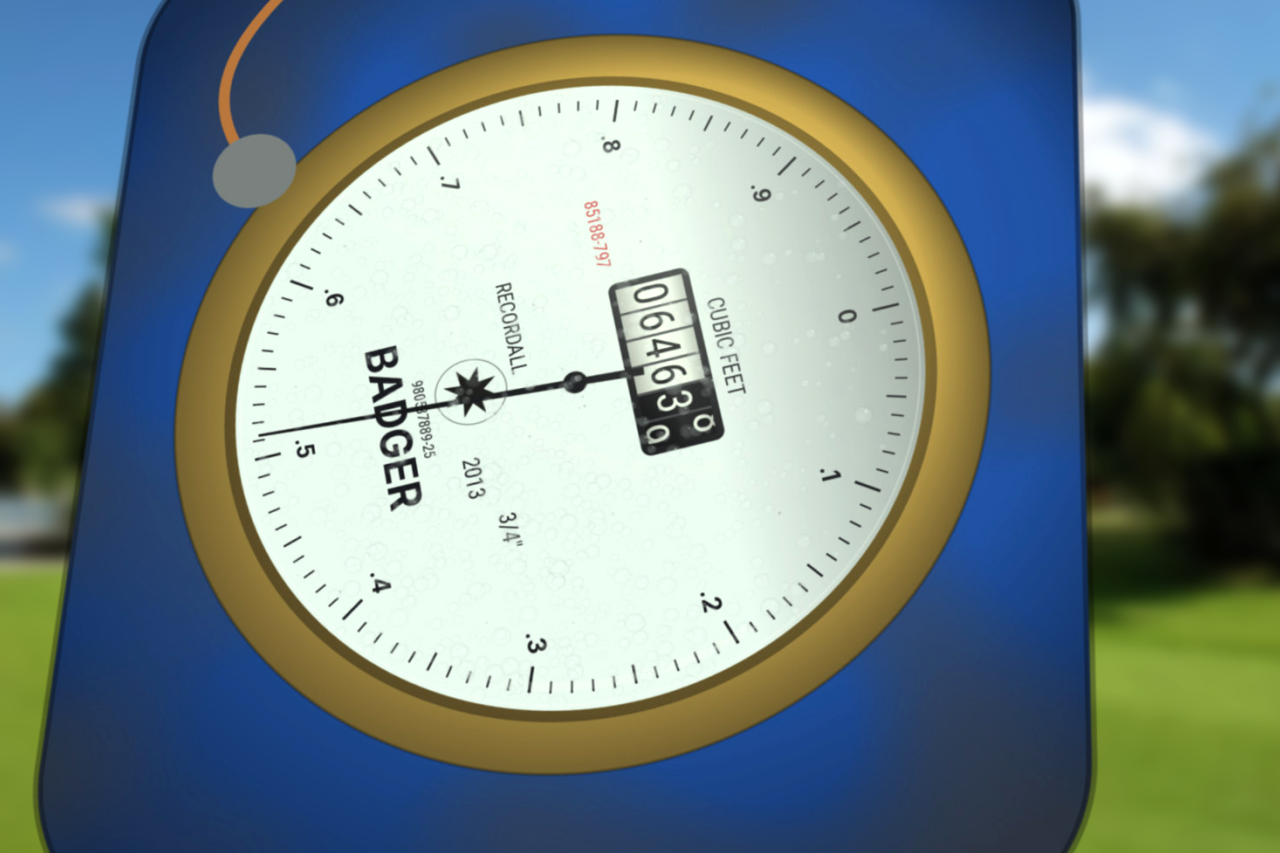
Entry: 64638.51 ft³
